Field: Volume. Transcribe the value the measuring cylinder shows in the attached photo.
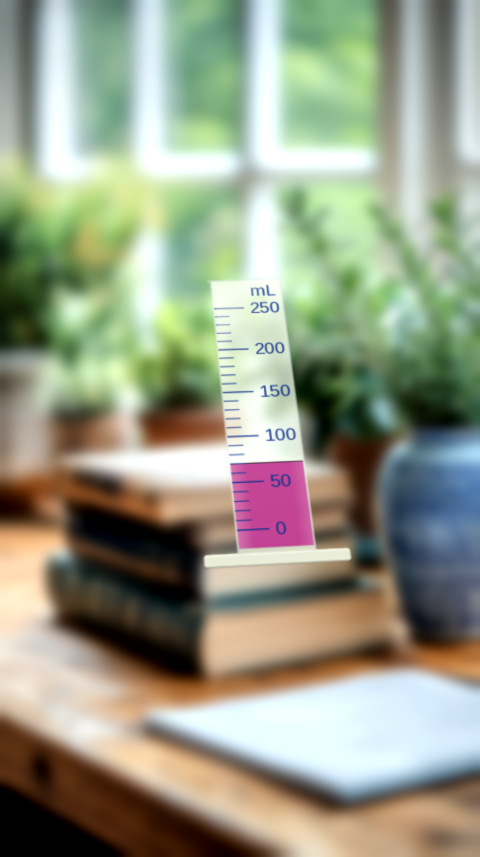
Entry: 70 mL
